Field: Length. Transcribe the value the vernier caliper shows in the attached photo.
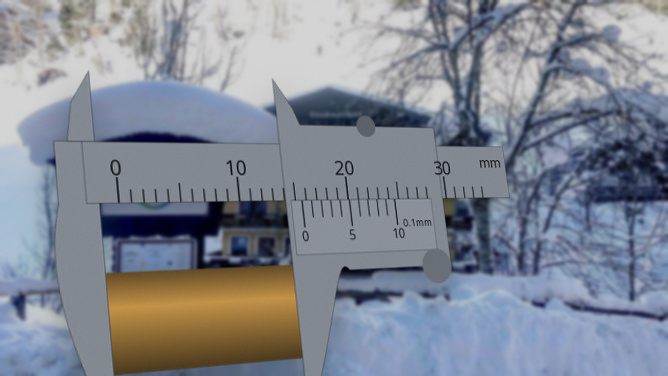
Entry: 15.6 mm
